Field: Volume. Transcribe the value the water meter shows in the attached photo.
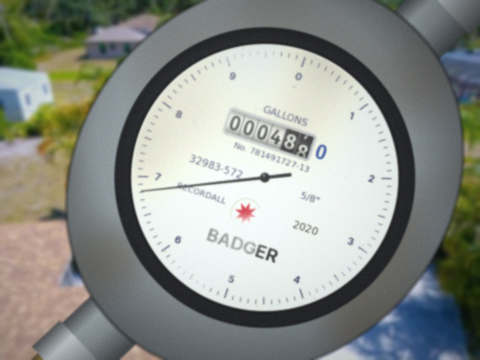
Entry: 4876.8 gal
